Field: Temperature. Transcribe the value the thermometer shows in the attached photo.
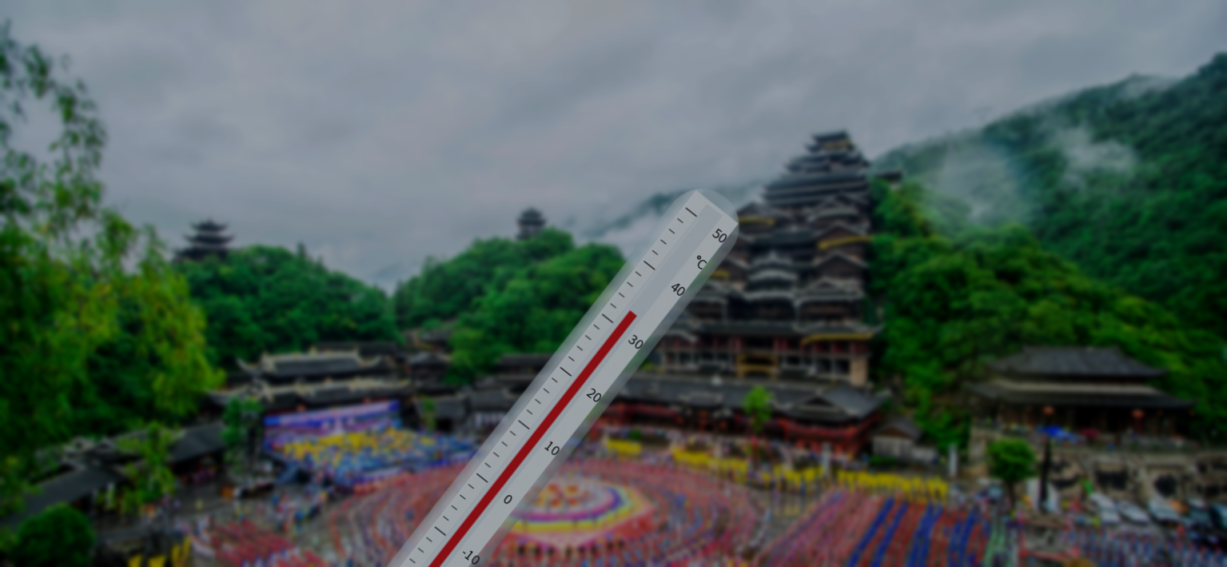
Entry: 33 °C
